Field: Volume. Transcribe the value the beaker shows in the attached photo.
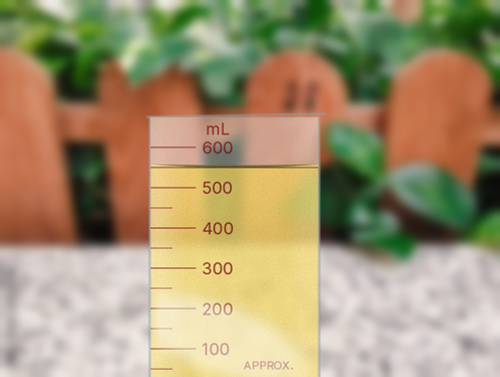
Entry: 550 mL
